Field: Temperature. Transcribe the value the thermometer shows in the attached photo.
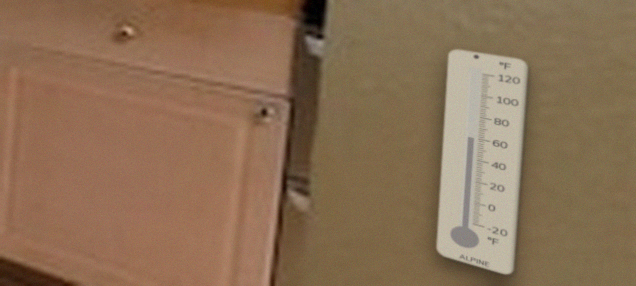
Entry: 60 °F
